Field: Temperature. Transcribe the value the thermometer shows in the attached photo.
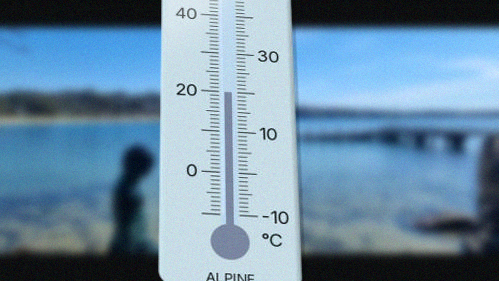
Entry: 20 °C
